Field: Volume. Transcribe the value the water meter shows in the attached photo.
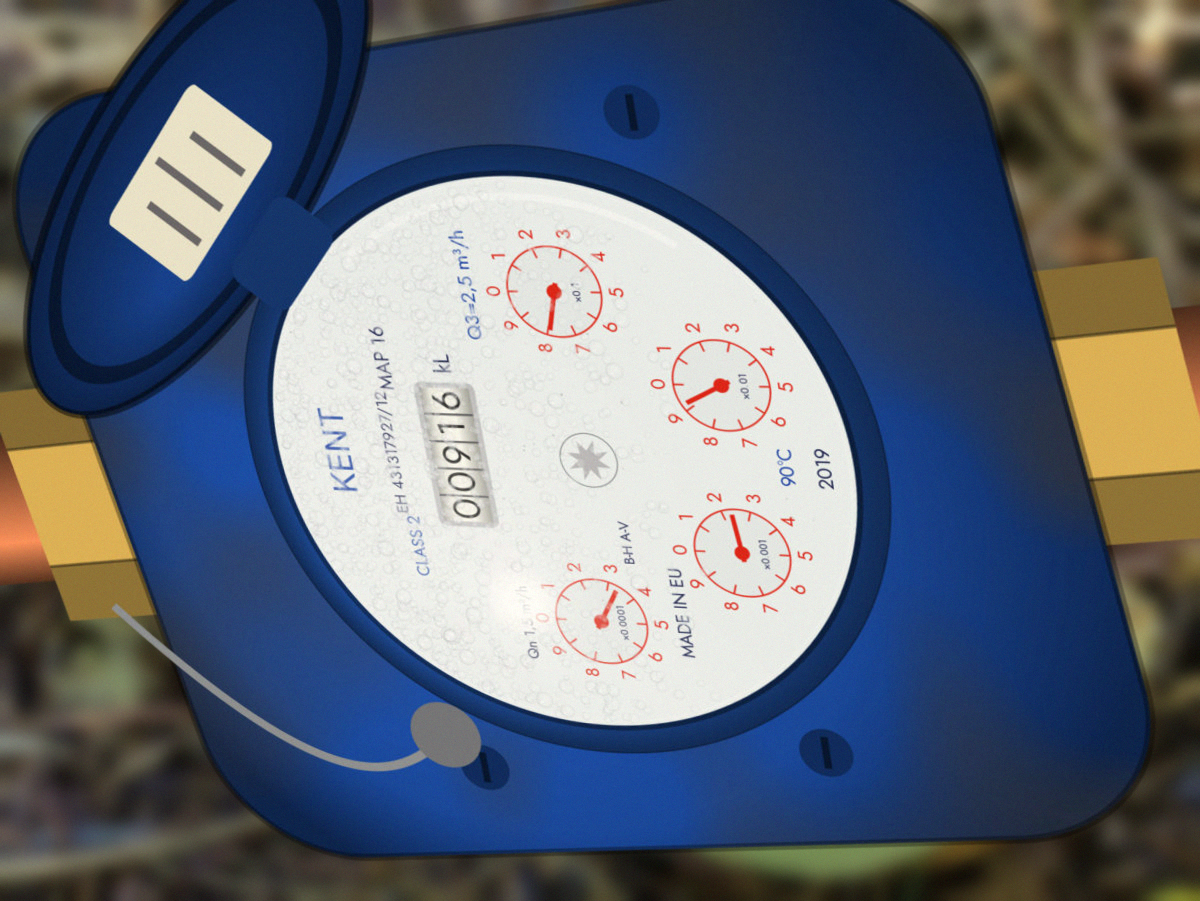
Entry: 916.7923 kL
